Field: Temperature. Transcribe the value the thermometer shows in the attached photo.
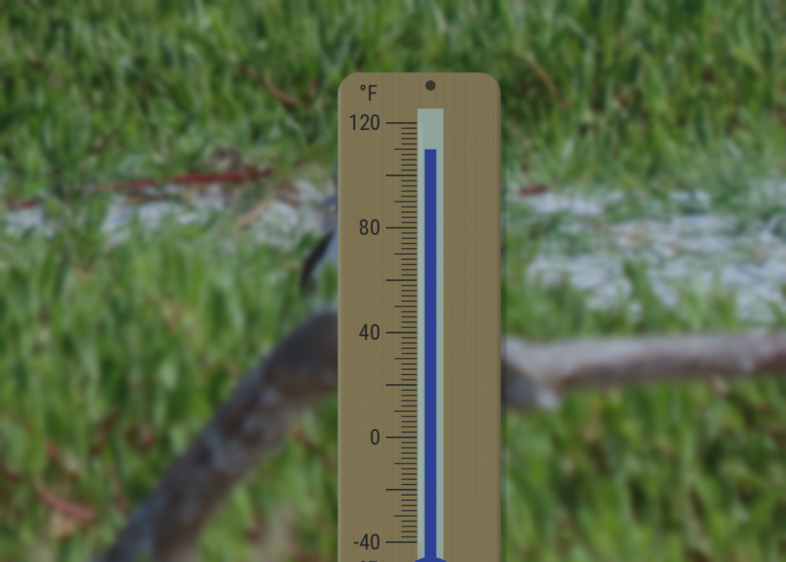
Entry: 110 °F
